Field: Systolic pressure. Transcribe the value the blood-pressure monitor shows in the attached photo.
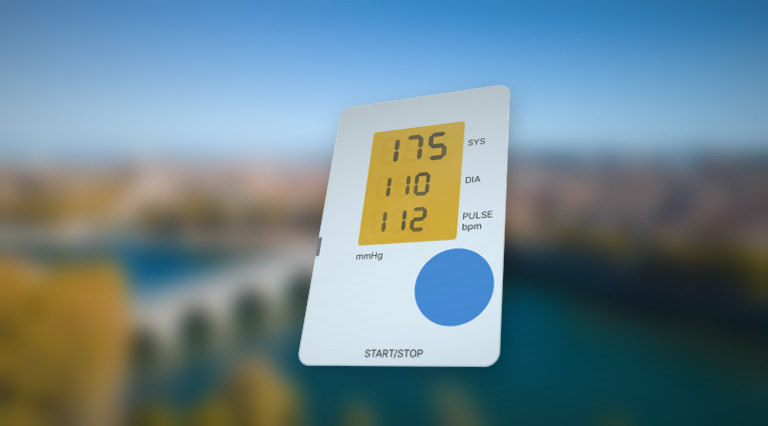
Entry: 175 mmHg
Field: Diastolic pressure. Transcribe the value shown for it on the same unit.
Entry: 110 mmHg
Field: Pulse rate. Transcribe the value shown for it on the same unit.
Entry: 112 bpm
